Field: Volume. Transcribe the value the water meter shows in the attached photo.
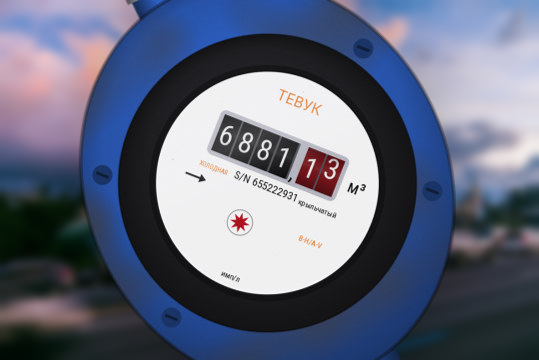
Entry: 6881.13 m³
